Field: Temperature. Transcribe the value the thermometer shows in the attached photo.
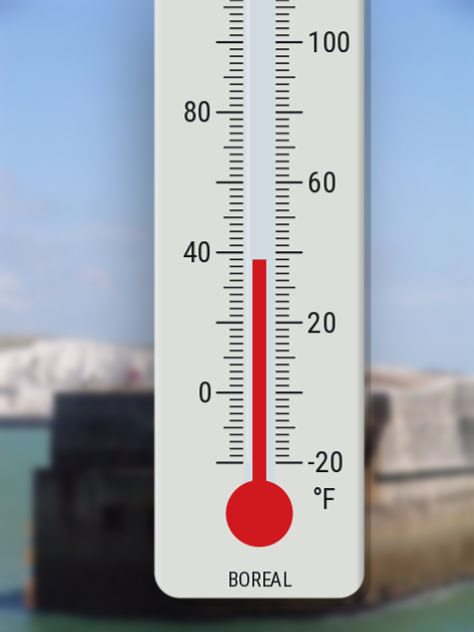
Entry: 38 °F
